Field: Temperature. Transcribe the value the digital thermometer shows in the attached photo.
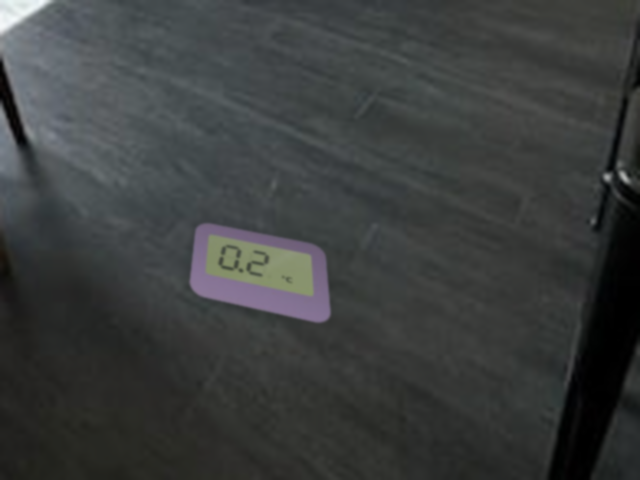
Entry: 0.2 °C
